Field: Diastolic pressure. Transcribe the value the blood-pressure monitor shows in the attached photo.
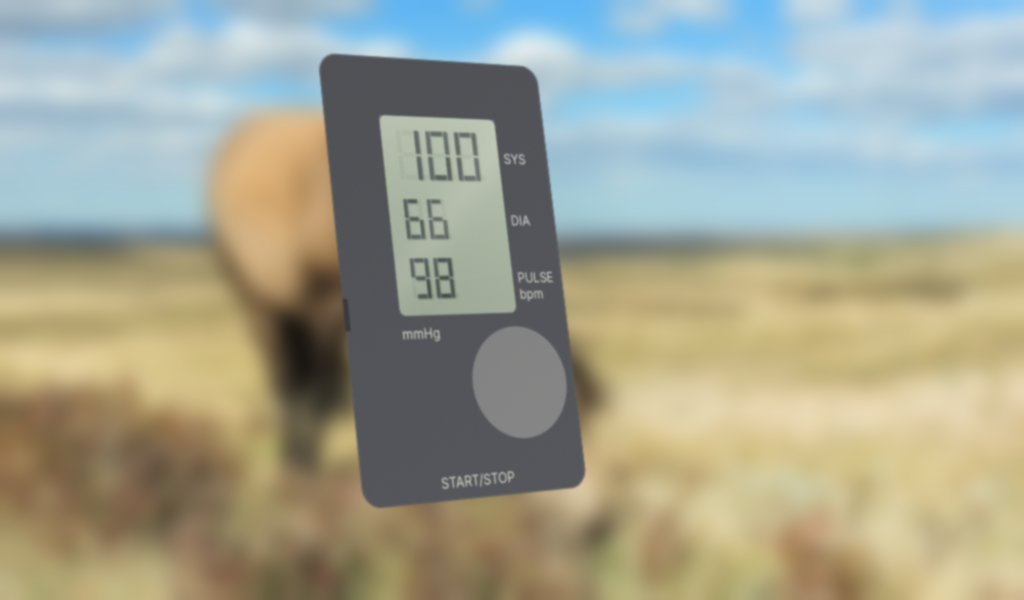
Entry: 66 mmHg
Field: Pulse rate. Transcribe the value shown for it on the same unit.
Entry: 98 bpm
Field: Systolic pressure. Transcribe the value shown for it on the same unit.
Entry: 100 mmHg
